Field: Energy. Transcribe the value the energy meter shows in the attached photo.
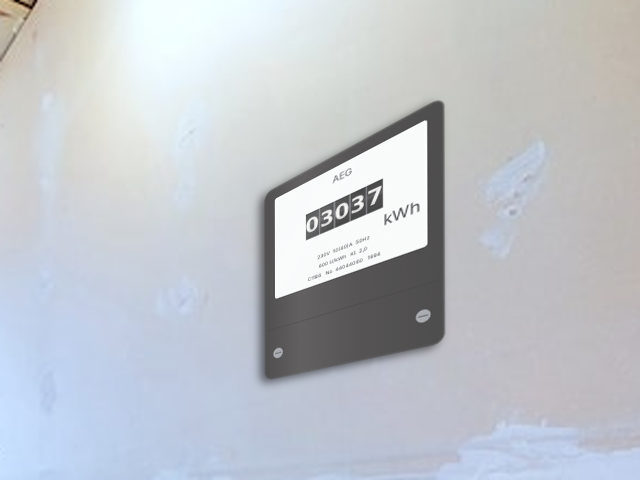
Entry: 3037 kWh
